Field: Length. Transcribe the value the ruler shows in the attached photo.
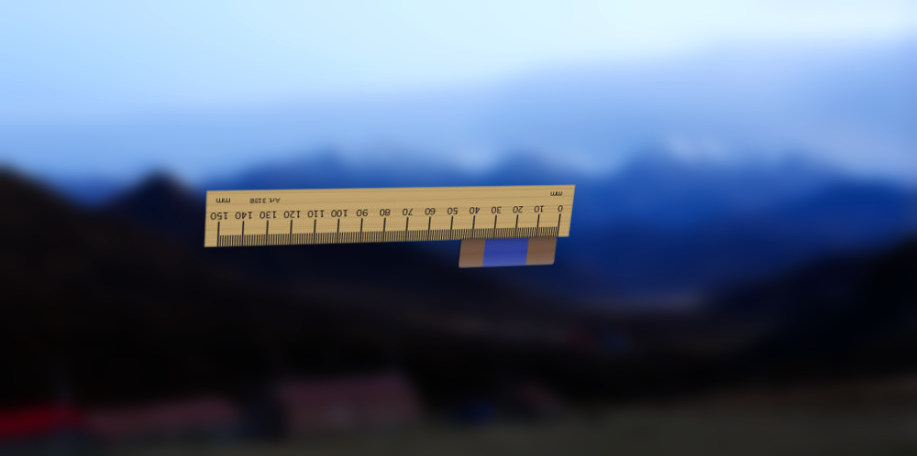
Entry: 45 mm
